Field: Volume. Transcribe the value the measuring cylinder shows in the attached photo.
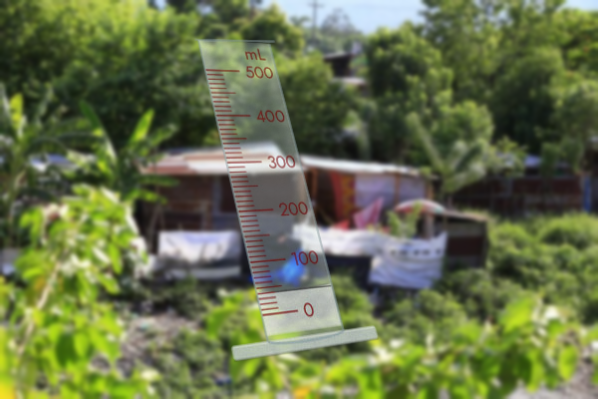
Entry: 40 mL
